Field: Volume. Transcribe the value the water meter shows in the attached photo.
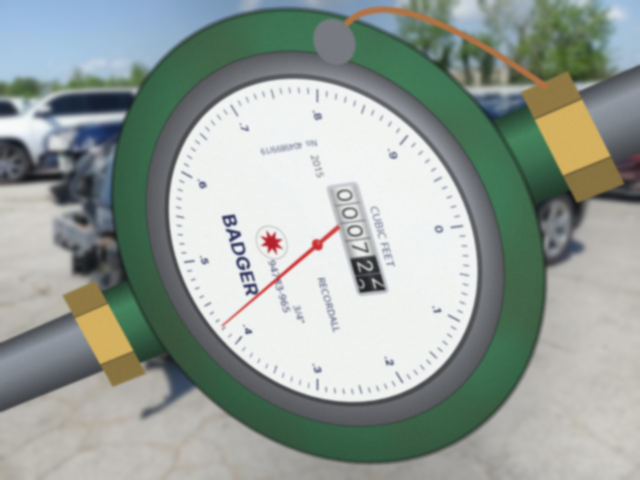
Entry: 722.42 ft³
